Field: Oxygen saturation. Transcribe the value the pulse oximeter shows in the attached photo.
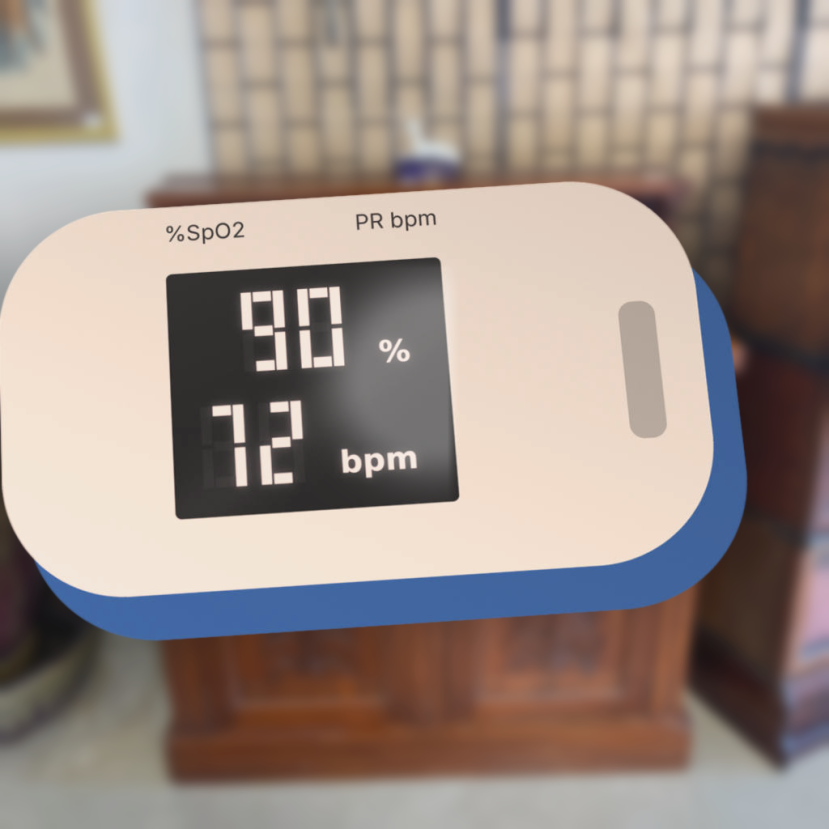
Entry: 90 %
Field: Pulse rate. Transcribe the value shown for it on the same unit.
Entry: 72 bpm
